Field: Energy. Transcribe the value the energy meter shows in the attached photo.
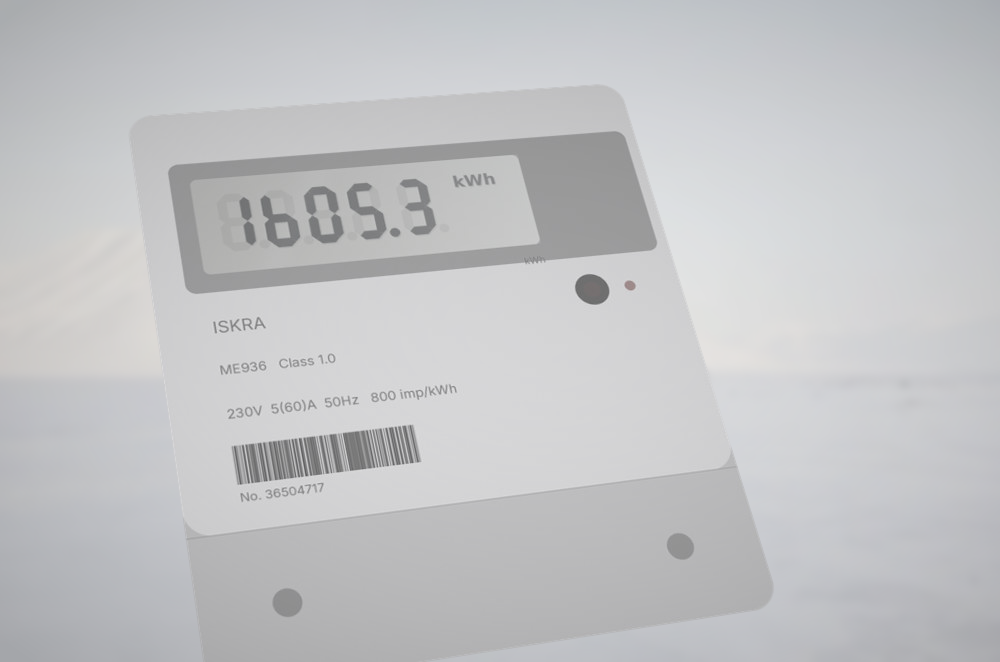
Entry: 1605.3 kWh
